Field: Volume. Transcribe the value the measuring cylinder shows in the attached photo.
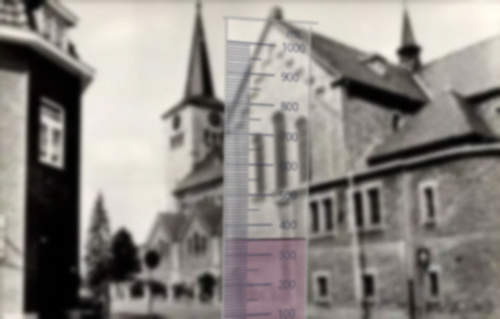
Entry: 350 mL
